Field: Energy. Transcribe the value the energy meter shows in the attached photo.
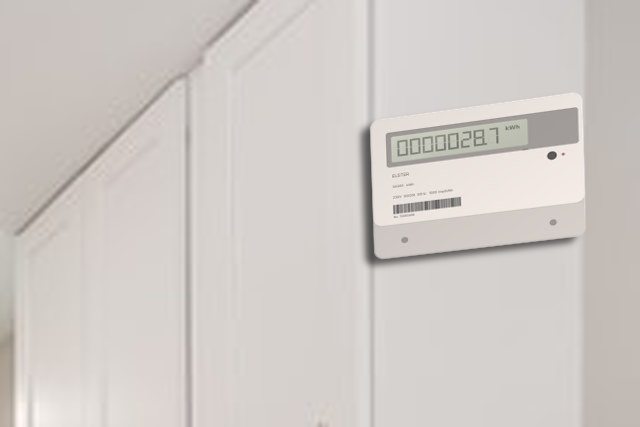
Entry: 28.7 kWh
